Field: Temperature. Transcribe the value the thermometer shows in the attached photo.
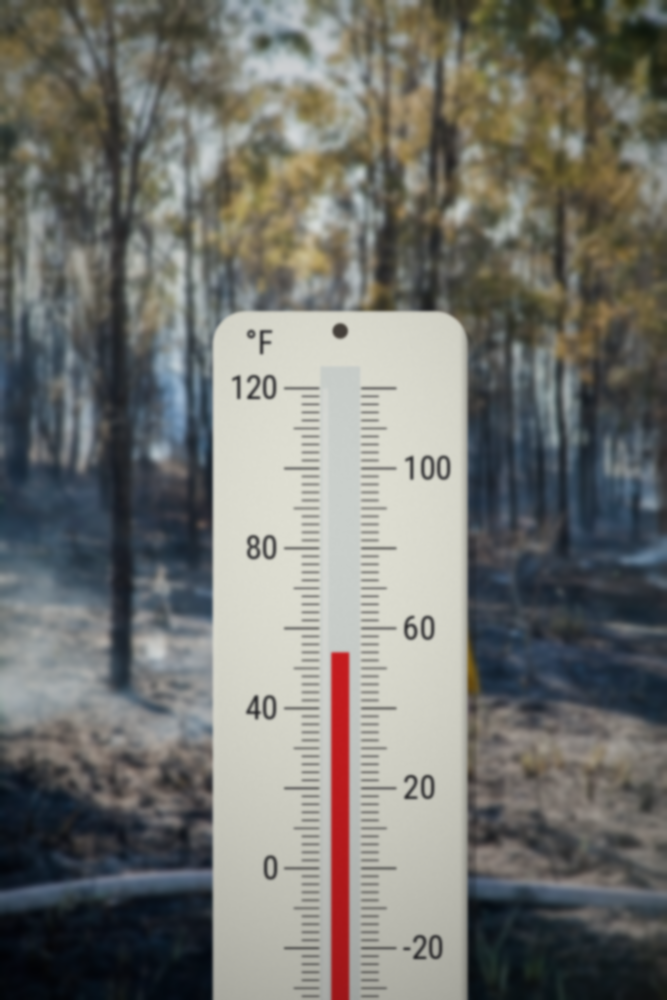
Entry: 54 °F
